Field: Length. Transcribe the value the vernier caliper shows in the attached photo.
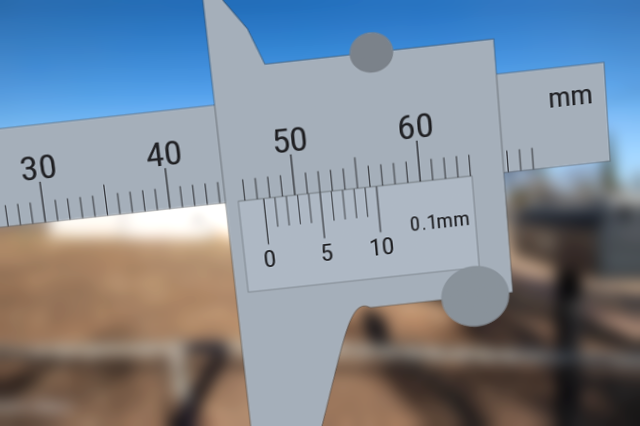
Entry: 47.5 mm
